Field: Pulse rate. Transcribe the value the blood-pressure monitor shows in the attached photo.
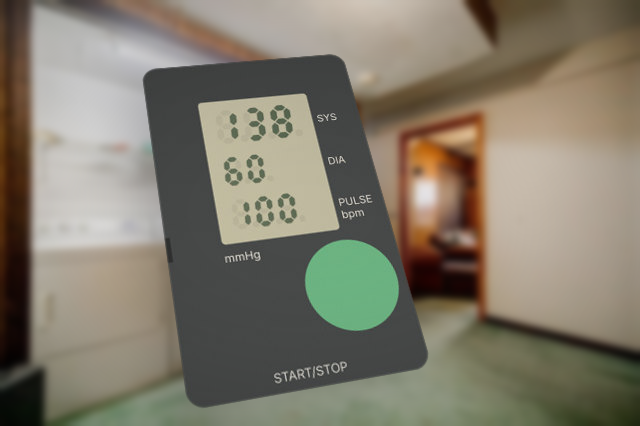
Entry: 100 bpm
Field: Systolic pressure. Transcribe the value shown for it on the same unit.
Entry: 138 mmHg
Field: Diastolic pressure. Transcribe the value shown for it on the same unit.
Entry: 60 mmHg
